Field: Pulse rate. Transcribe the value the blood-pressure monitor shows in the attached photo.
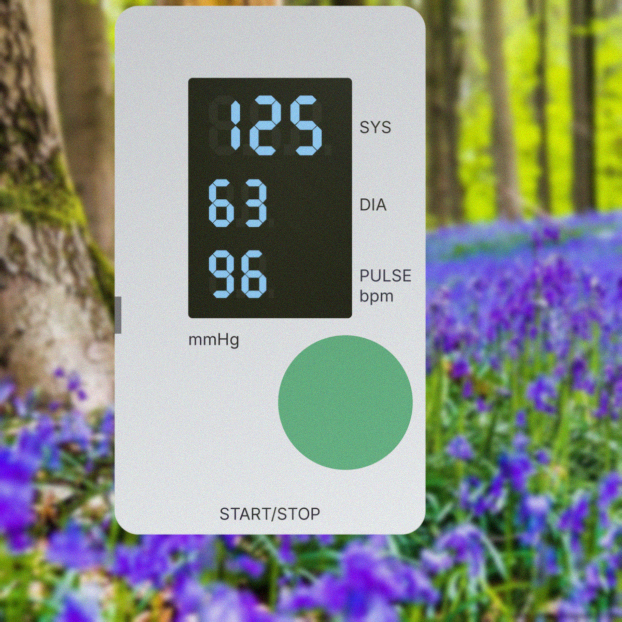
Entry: 96 bpm
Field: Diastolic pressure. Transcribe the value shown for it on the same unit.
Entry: 63 mmHg
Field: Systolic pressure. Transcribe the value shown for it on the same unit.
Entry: 125 mmHg
